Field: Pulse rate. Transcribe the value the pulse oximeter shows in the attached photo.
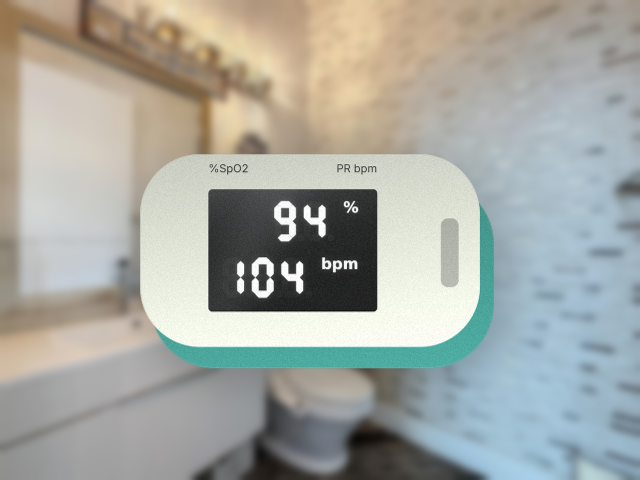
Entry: 104 bpm
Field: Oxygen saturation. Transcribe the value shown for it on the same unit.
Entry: 94 %
